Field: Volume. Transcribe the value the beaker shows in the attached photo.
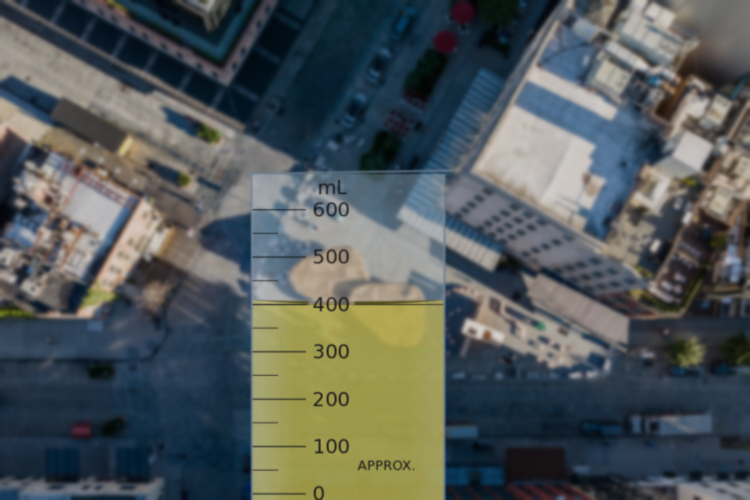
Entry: 400 mL
